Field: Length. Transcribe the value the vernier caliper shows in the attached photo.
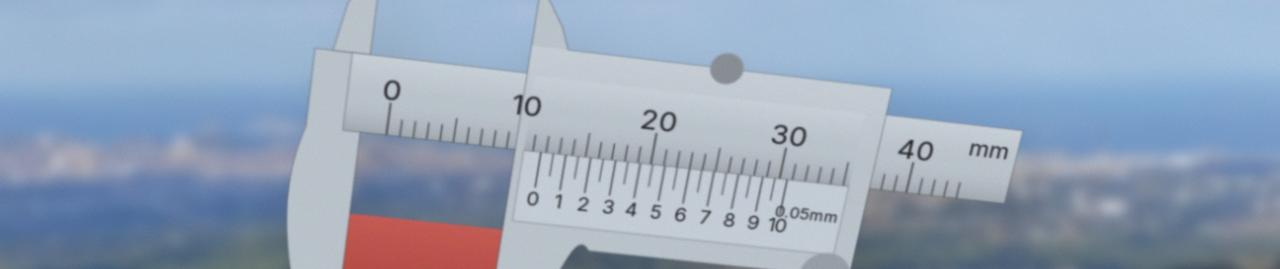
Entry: 11.6 mm
